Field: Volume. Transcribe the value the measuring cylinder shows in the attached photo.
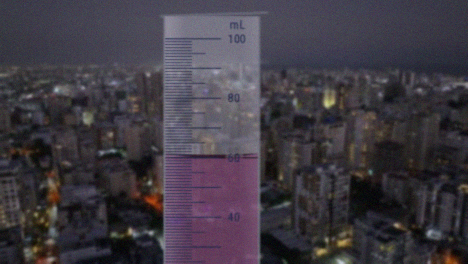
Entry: 60 mL
